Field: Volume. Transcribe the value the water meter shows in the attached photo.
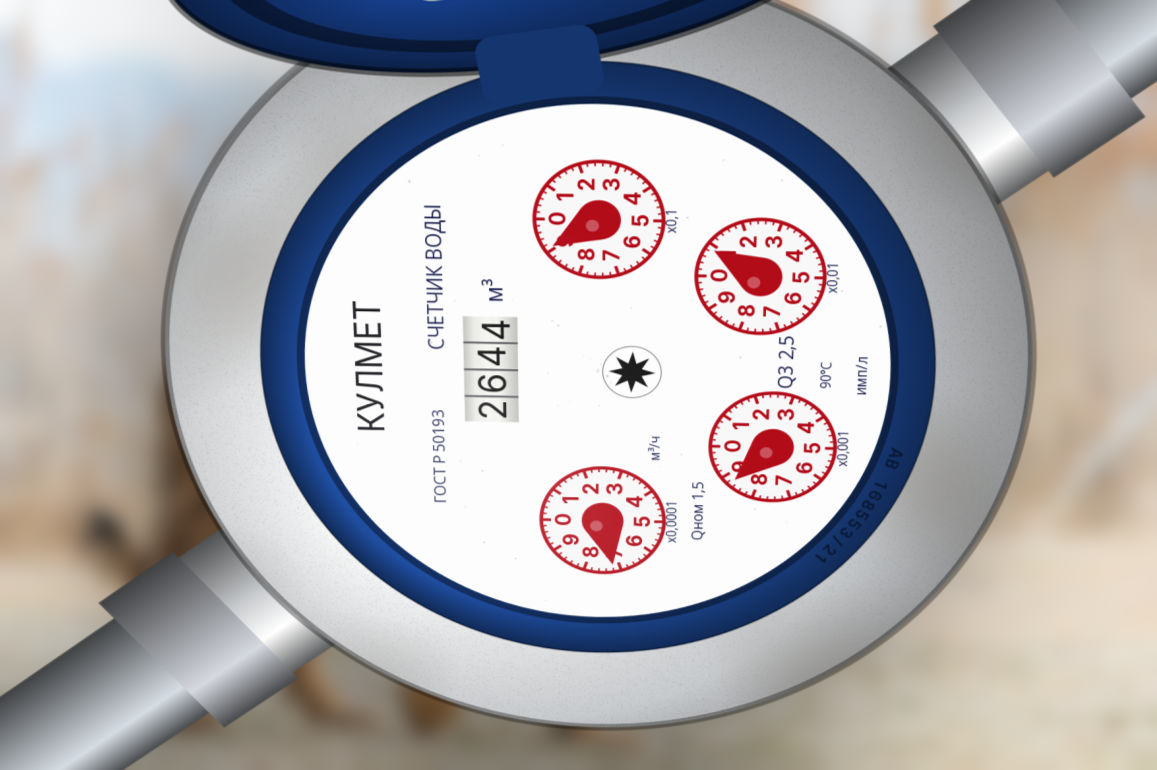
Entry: 2643.9087 m³
